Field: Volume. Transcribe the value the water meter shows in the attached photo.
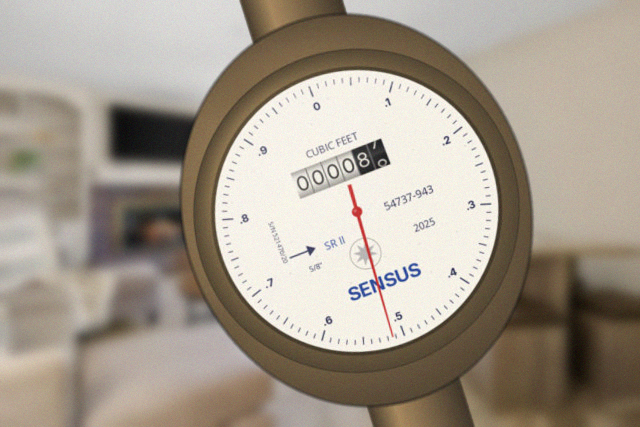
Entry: 87.51 ft³
